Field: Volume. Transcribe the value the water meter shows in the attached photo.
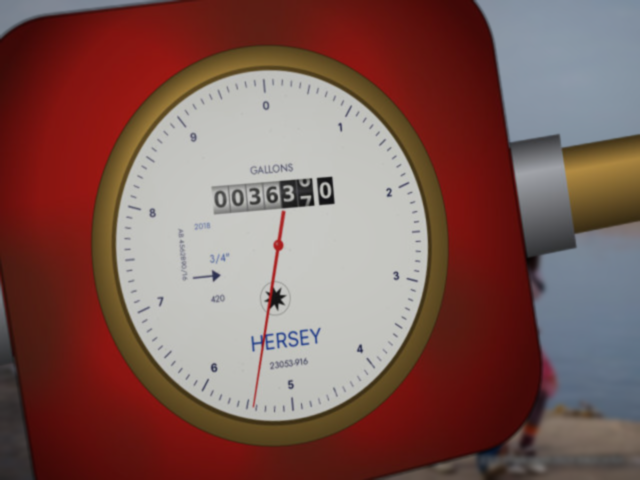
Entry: 36365.4 gal
